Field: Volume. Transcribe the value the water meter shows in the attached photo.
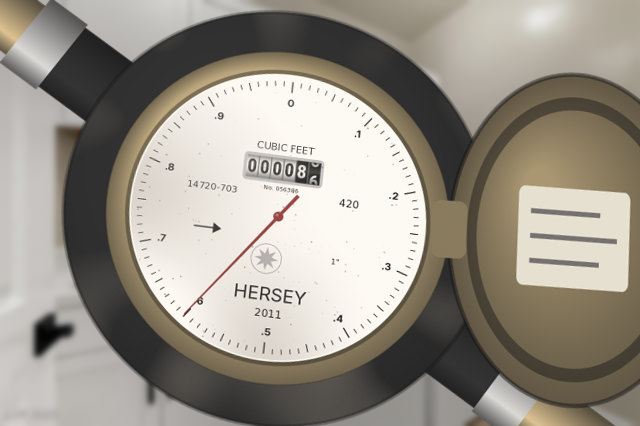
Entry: 85.60 ft³
